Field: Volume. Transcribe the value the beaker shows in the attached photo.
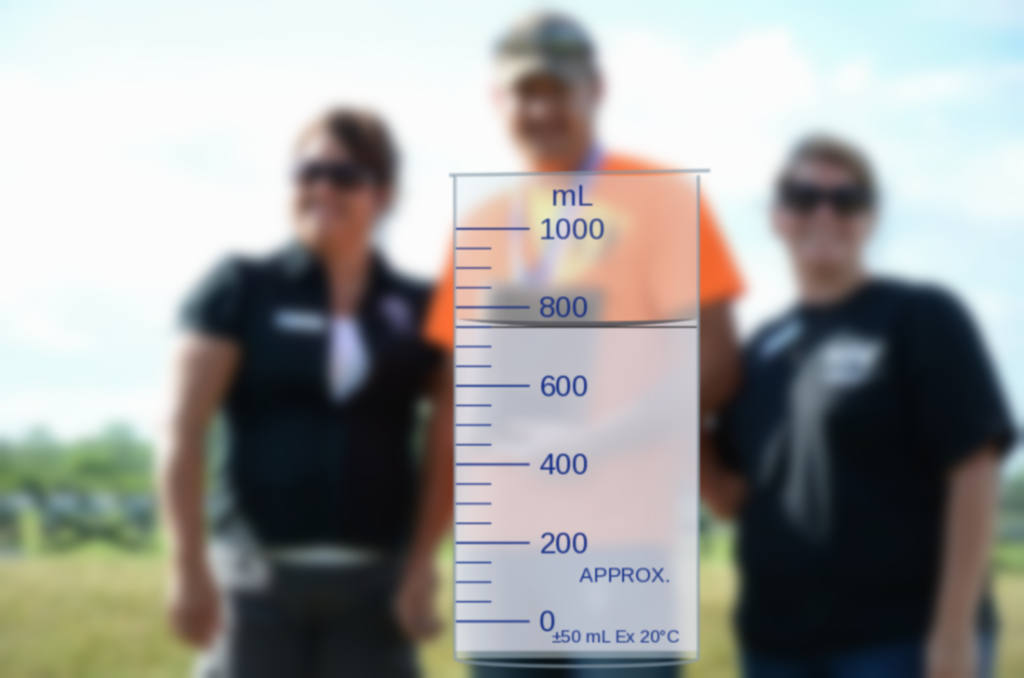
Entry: 750 mL
